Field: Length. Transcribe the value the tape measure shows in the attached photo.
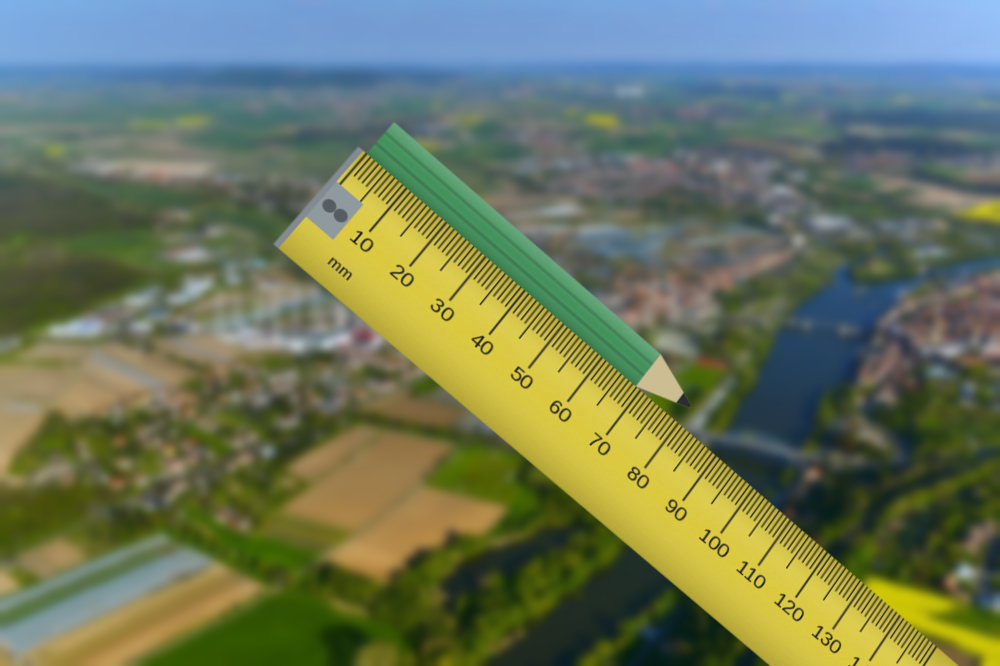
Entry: 80 mm
